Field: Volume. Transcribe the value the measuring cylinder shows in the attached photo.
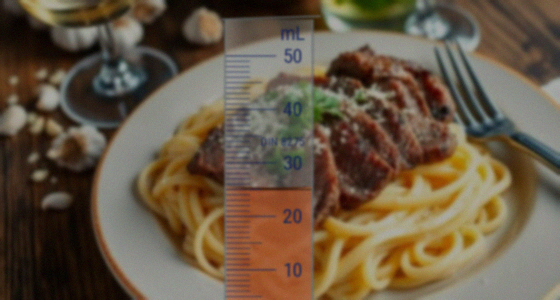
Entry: 25 mL
